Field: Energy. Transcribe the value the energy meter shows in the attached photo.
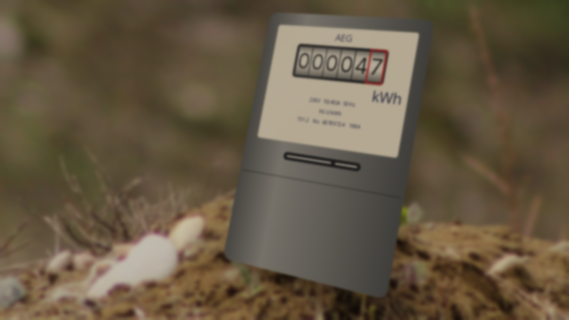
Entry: 4.7 kWh
